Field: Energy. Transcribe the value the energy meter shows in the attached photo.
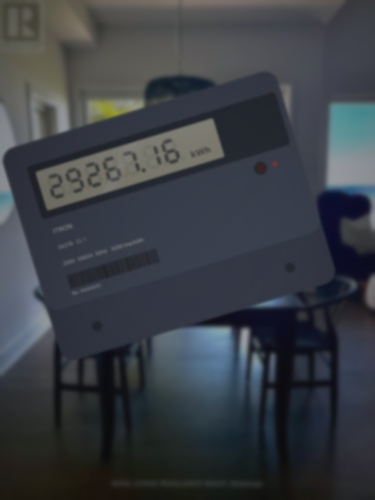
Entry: 29267.16 kWh
